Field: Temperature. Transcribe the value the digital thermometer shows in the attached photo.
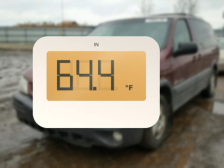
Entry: 64.4 °F
